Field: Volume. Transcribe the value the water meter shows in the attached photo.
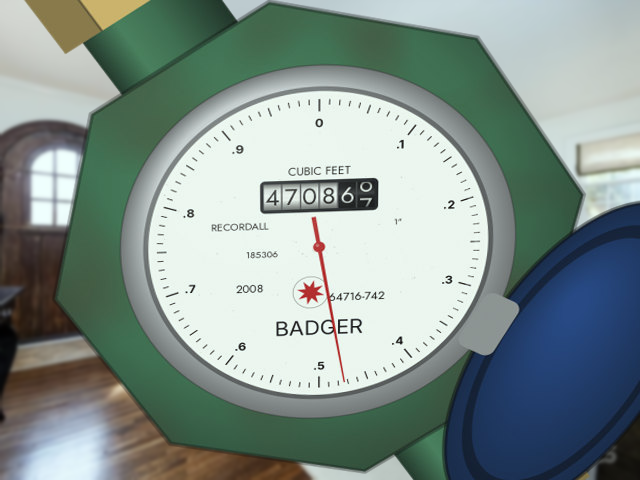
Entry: 470866.47 ft³
